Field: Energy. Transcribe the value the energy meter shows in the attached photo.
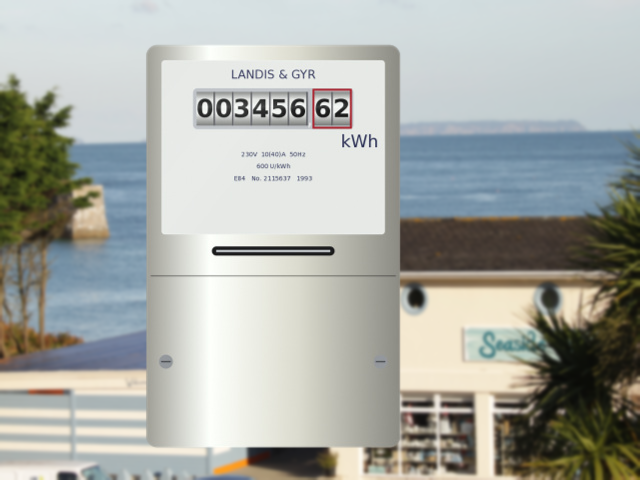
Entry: 3456.62 kWh
